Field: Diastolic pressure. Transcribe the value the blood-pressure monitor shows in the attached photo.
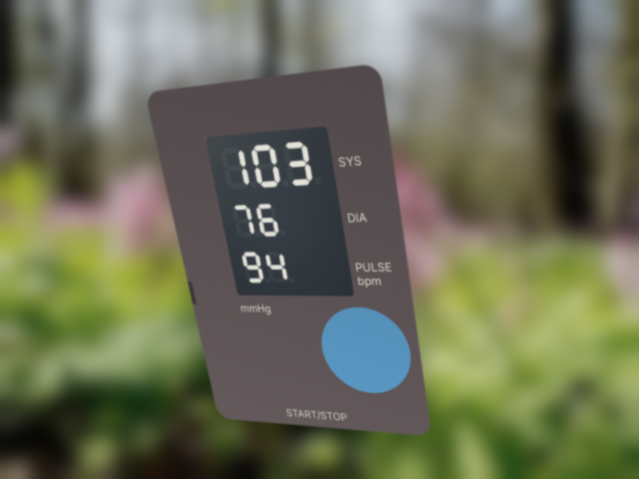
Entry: 76 mmHg
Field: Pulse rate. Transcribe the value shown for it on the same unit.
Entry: 94 bpm
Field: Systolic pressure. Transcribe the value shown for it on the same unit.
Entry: 103 mmHg
